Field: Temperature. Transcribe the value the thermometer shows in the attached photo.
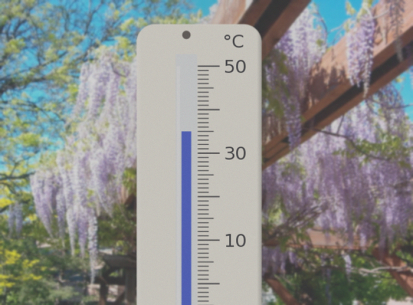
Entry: 35 °C
